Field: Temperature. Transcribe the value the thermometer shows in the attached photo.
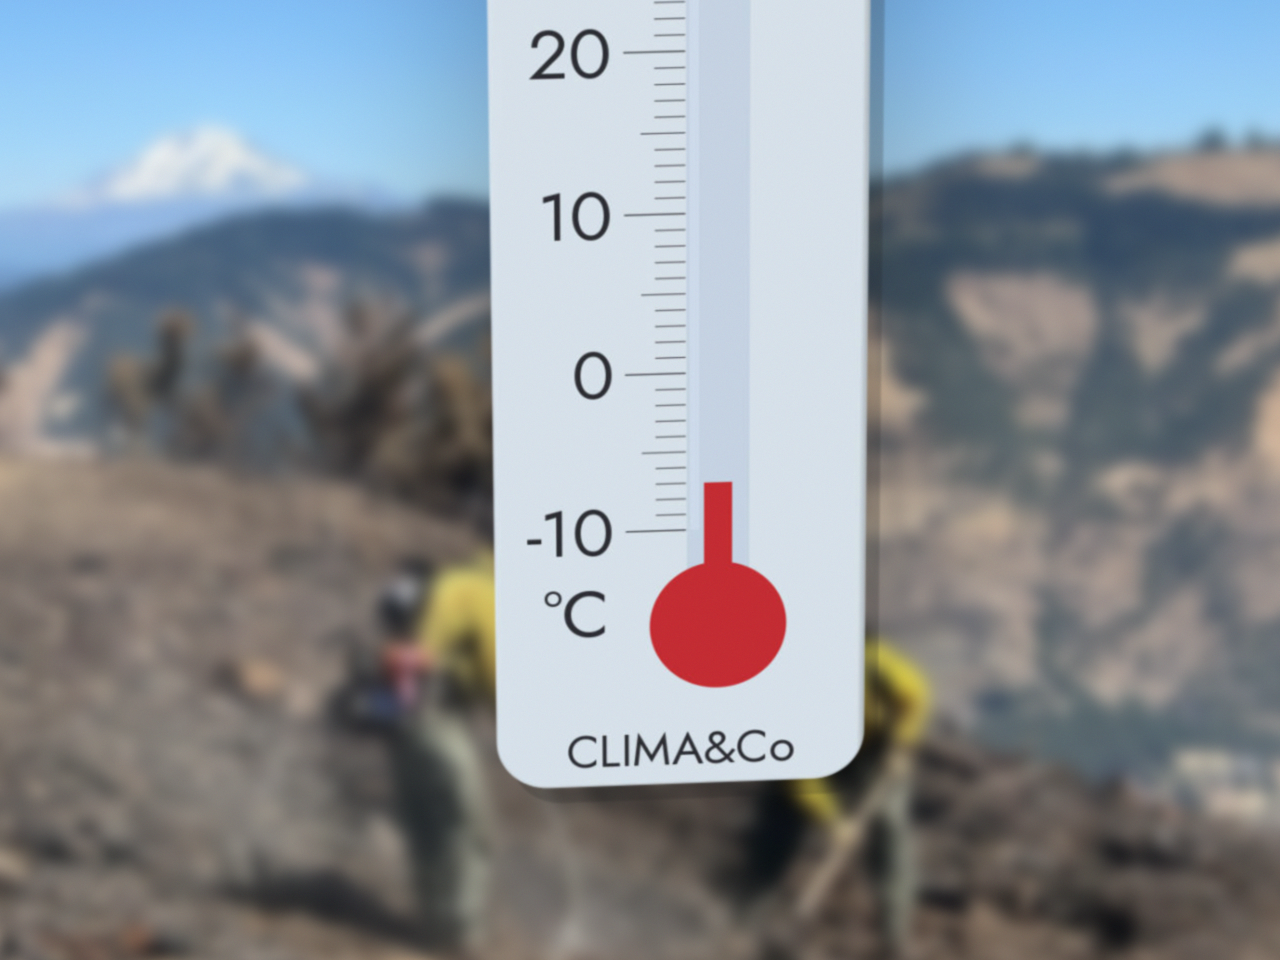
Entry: -7 °C
